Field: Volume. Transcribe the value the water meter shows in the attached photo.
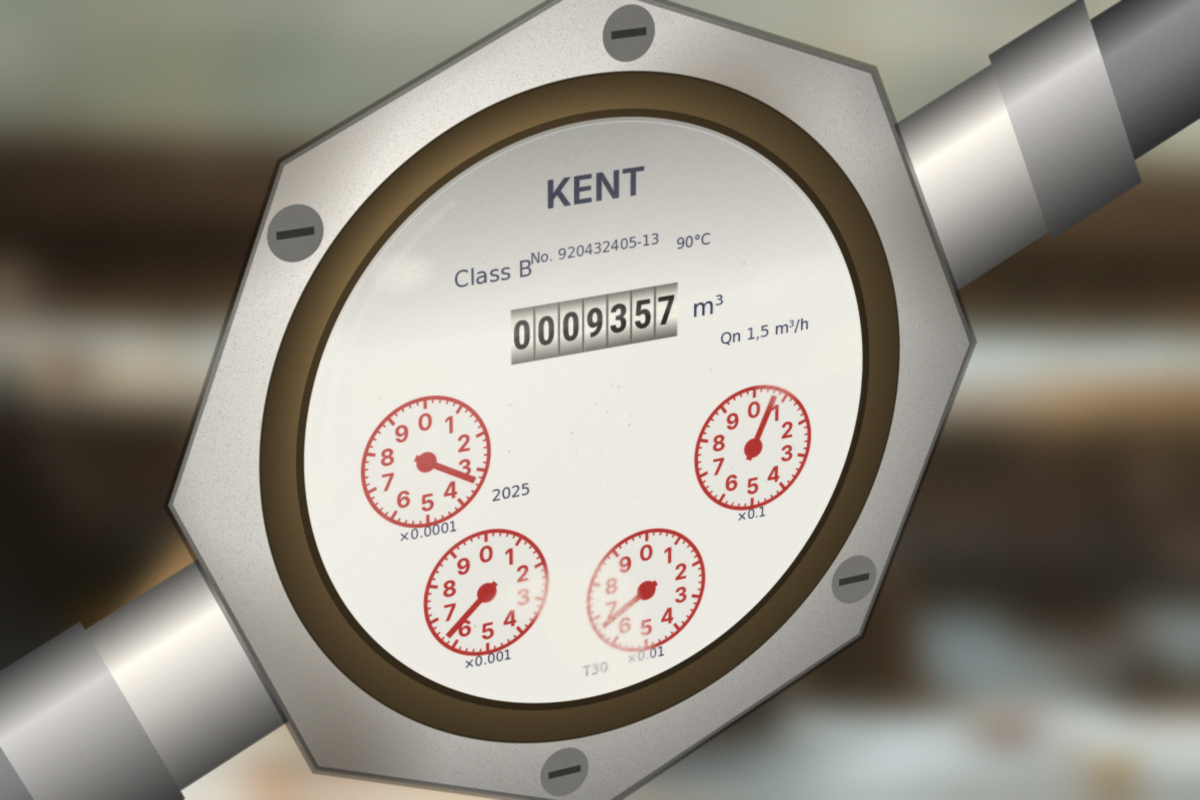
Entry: 9357.0663 m³
